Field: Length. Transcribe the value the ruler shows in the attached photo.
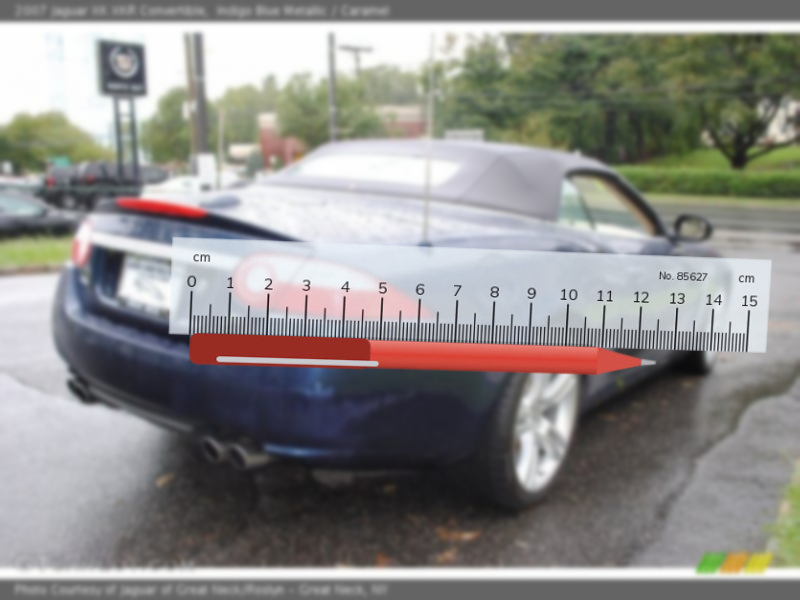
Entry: 12.5 cm
